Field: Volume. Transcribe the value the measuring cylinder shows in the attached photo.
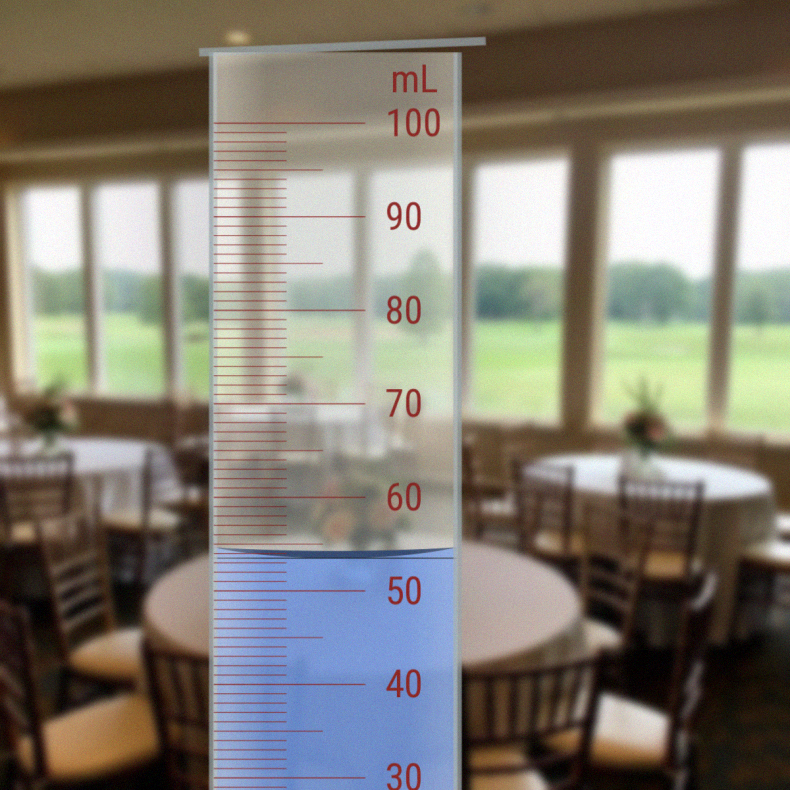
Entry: 53.5 mL
